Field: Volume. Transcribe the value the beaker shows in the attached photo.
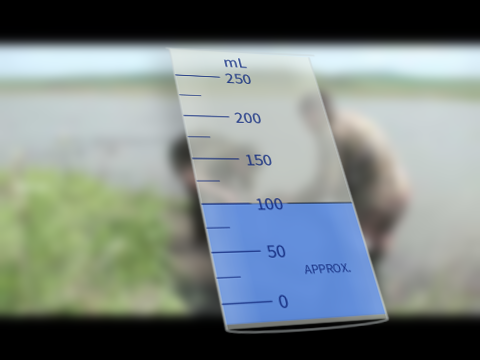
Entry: 100 mL
